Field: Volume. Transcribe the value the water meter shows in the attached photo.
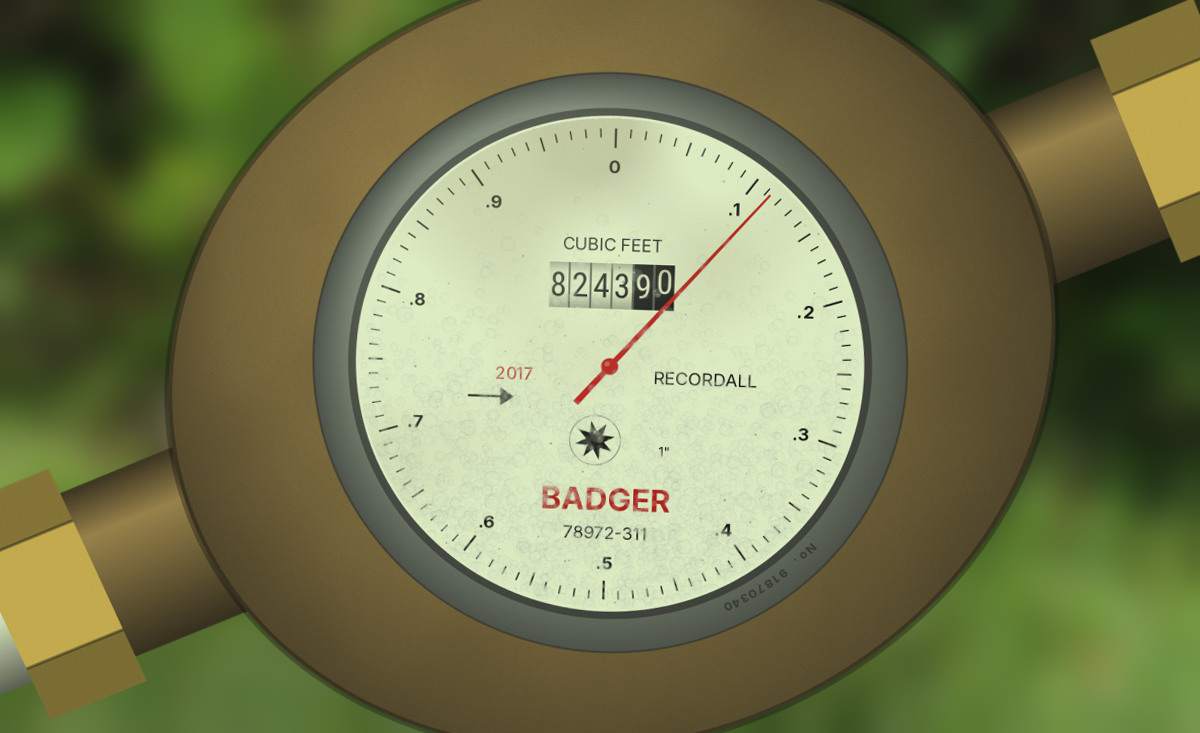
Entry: 824390.11 ft³
